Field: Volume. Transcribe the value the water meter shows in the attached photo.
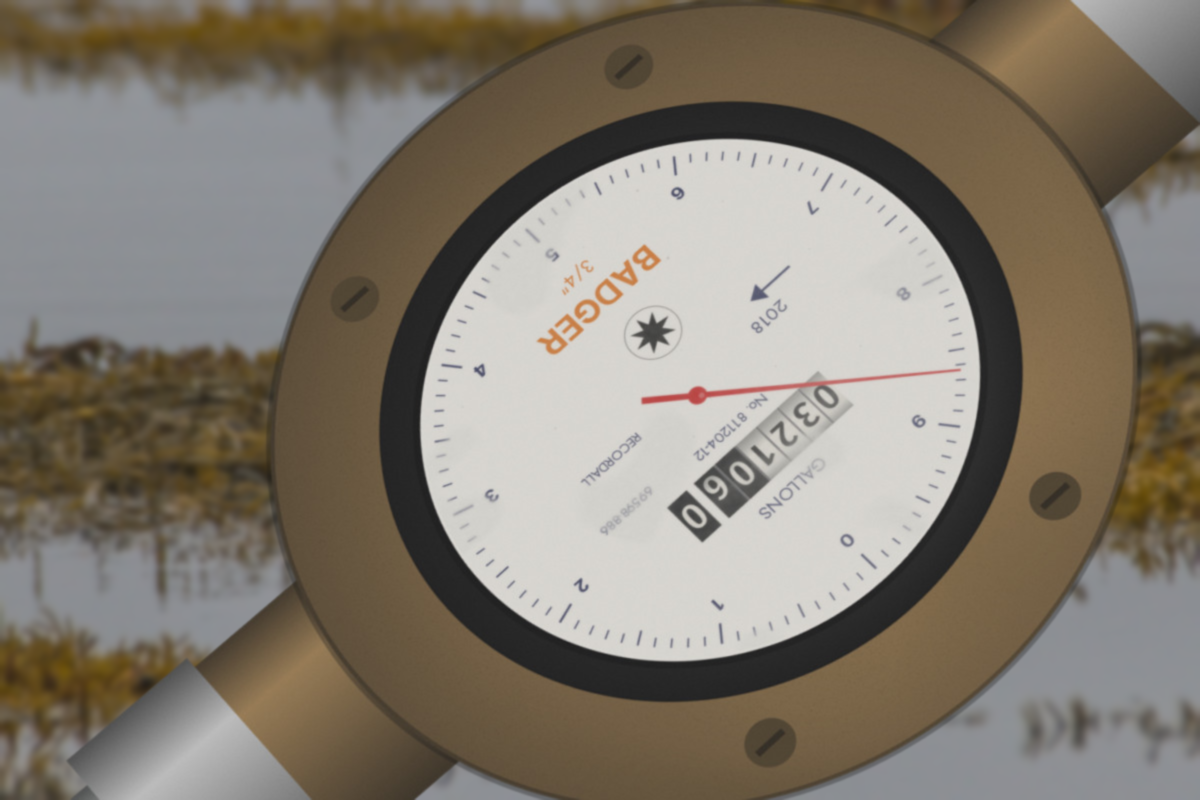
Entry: 321058.6 gal
